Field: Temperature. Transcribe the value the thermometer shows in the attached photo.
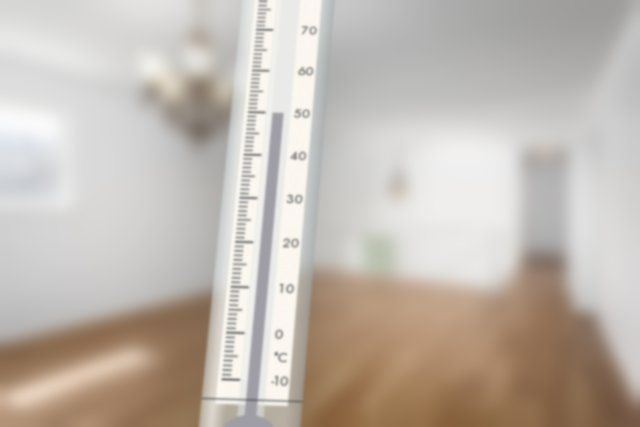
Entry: 50 °C
